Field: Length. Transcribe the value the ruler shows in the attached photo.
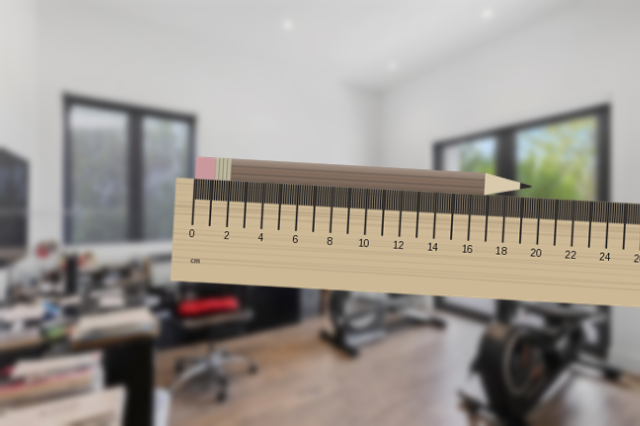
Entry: 19.5 cm
